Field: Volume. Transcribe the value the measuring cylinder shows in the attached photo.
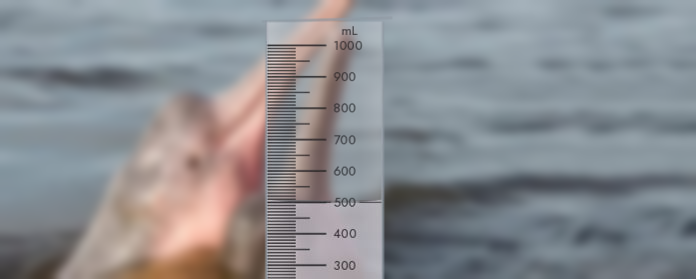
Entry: 500 mL
